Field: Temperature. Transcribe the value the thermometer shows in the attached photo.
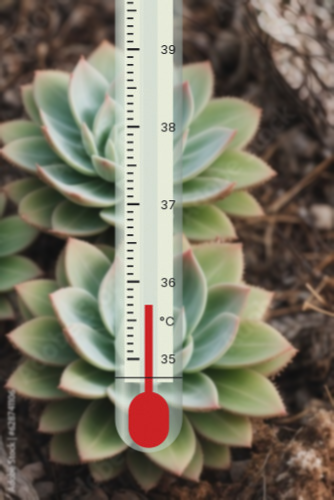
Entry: 35.7 °C
